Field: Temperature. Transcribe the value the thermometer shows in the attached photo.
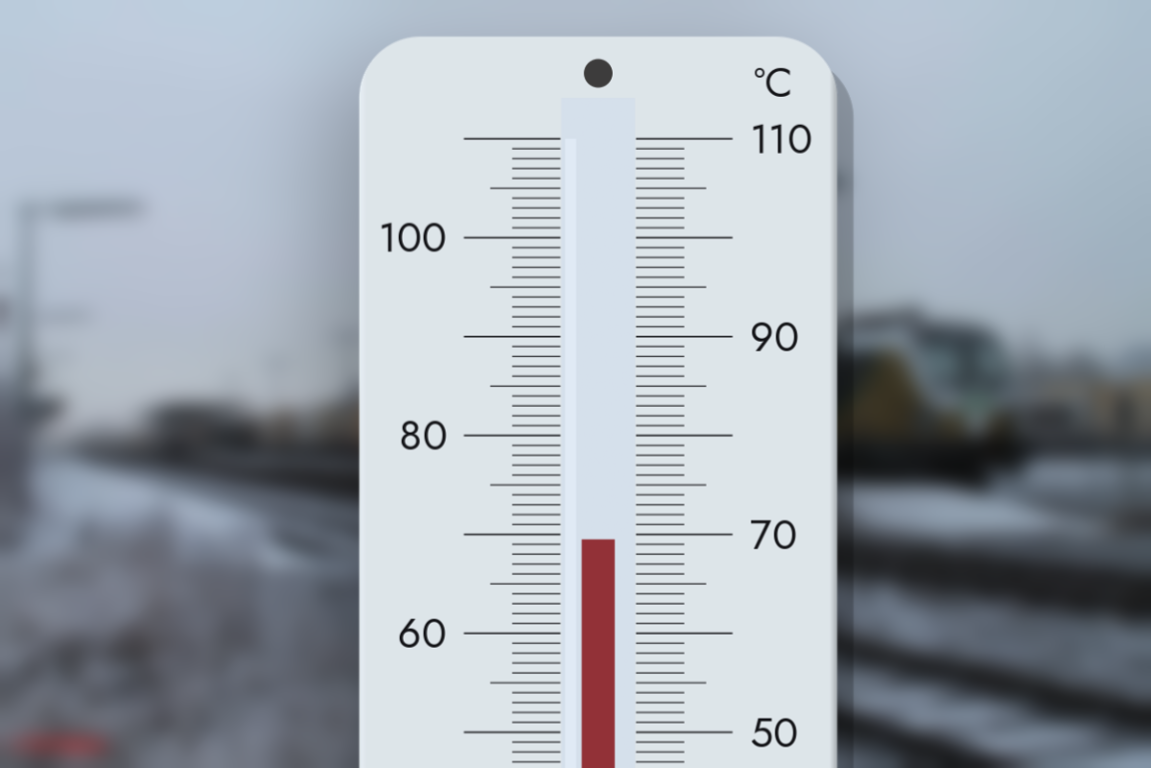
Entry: 69.5 °C
